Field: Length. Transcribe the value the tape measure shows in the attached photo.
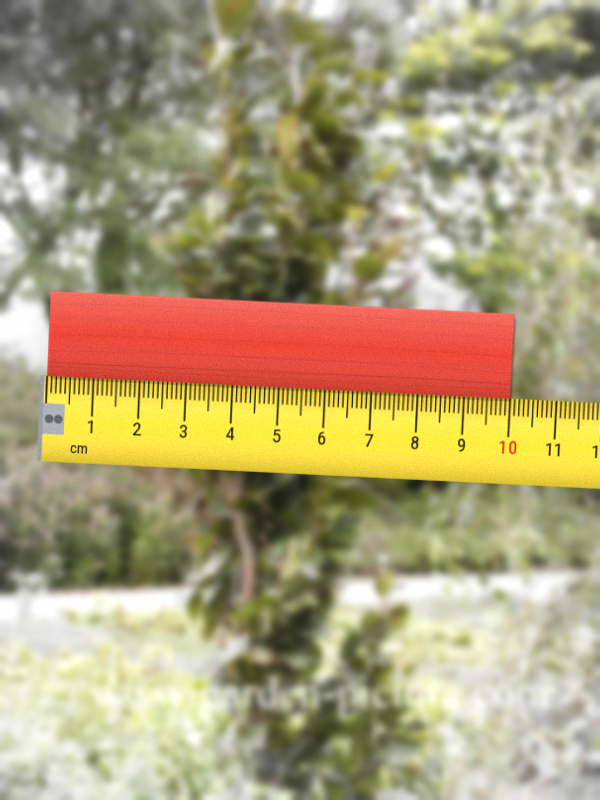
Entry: 10 cm
